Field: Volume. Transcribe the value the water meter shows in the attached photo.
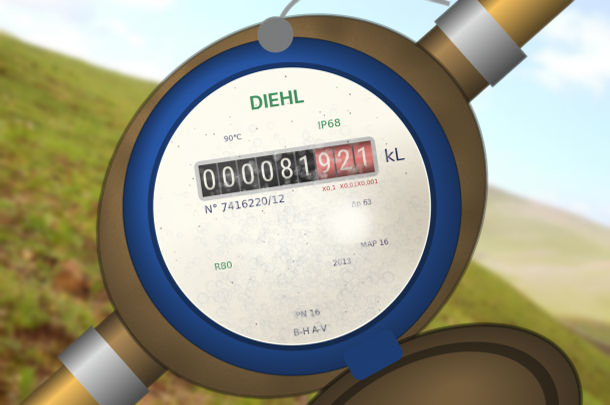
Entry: 81.921 kL
